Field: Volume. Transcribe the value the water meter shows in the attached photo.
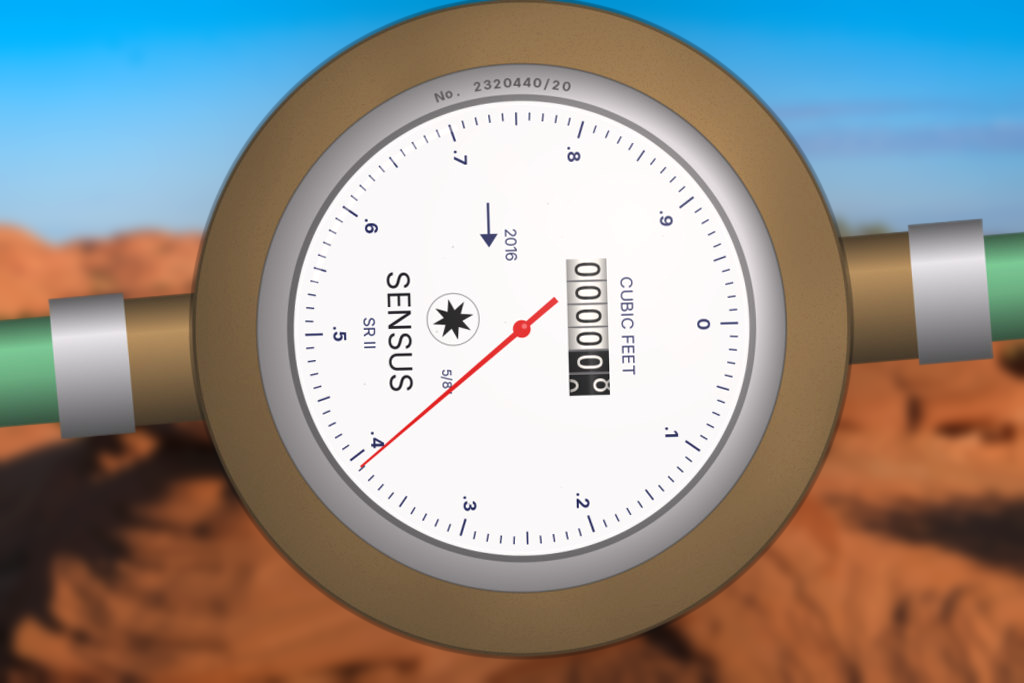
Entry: 8.39 ft³
